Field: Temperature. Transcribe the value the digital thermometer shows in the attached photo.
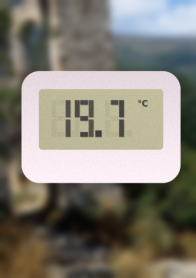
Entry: 19.7 °C
